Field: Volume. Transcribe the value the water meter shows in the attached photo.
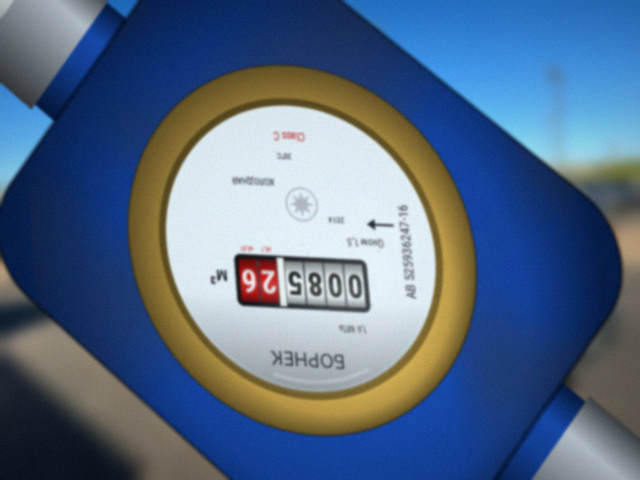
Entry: 85.26 m³
